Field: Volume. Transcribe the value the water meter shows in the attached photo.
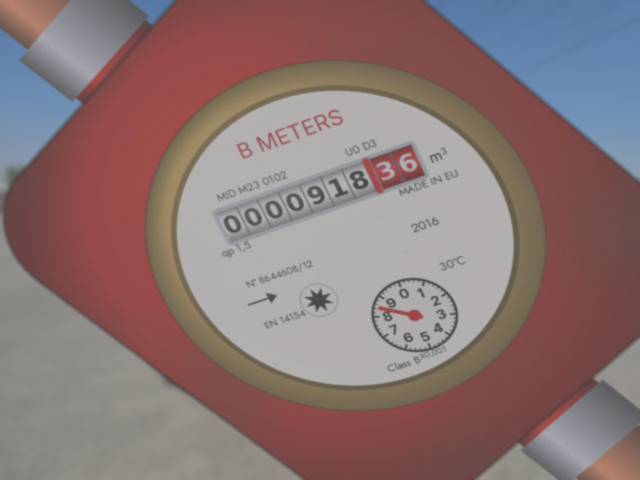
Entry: 918.368 m³
